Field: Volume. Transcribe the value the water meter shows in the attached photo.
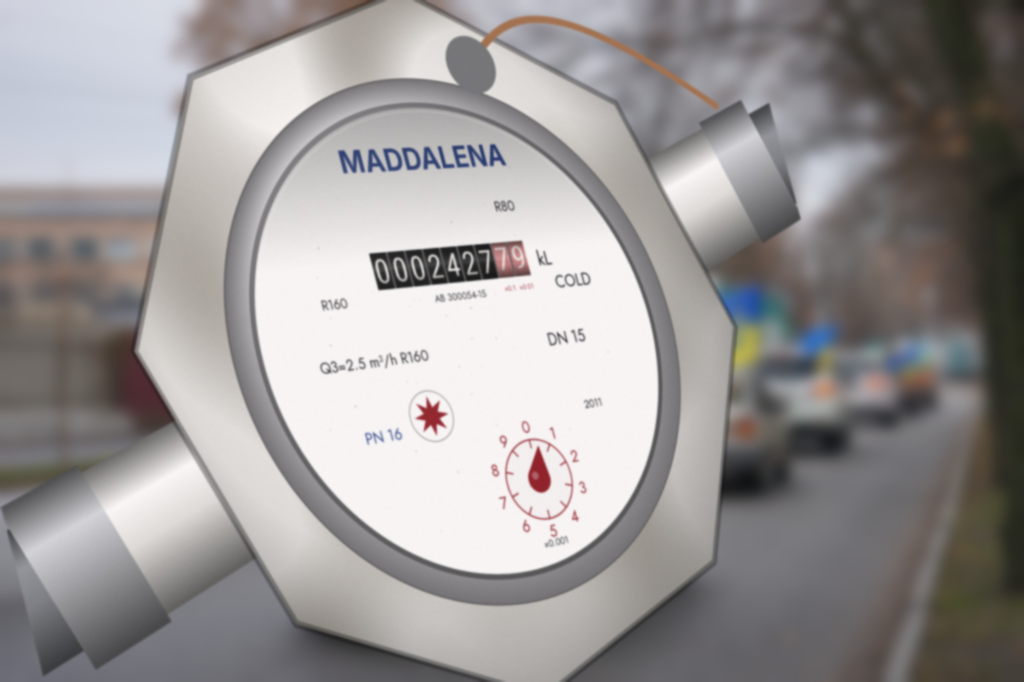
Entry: 2427.790 kL
